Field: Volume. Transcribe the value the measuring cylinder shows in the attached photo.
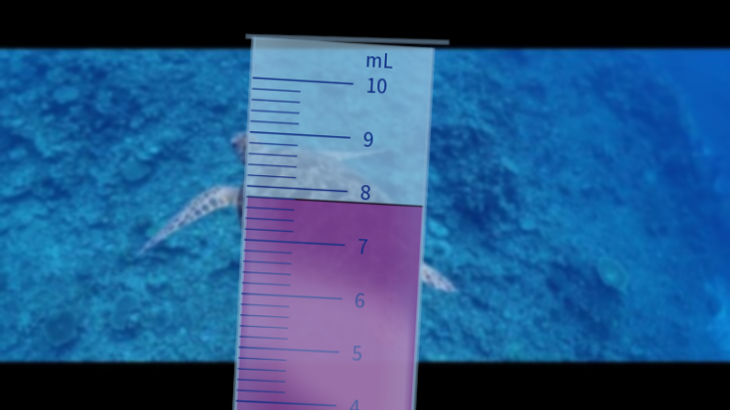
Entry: 7.8 mL
